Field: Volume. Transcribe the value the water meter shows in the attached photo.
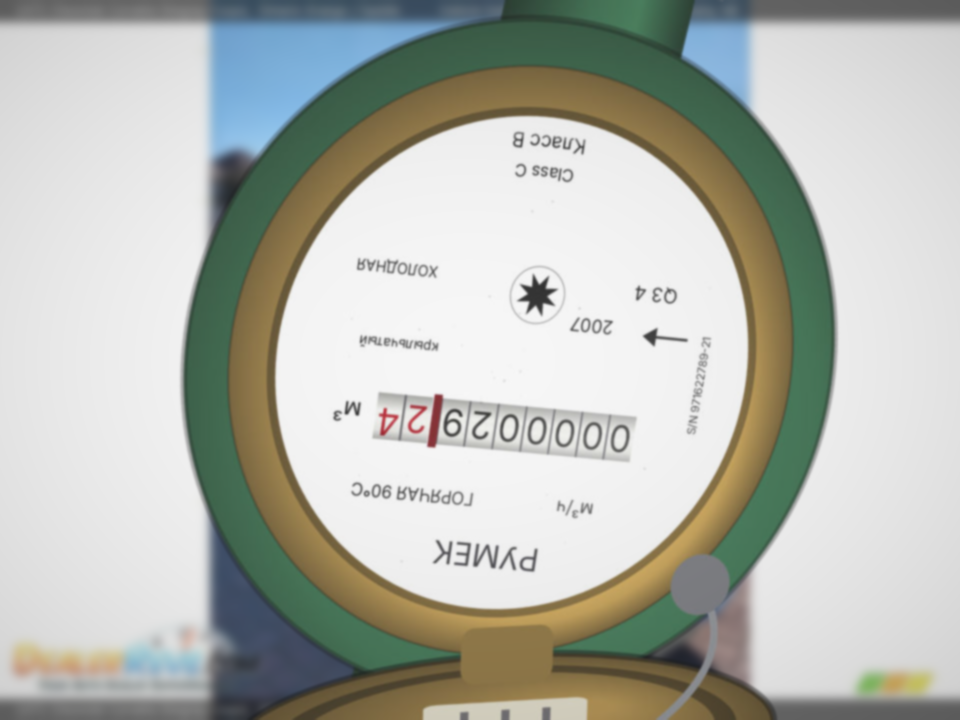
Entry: 29.24 m³
